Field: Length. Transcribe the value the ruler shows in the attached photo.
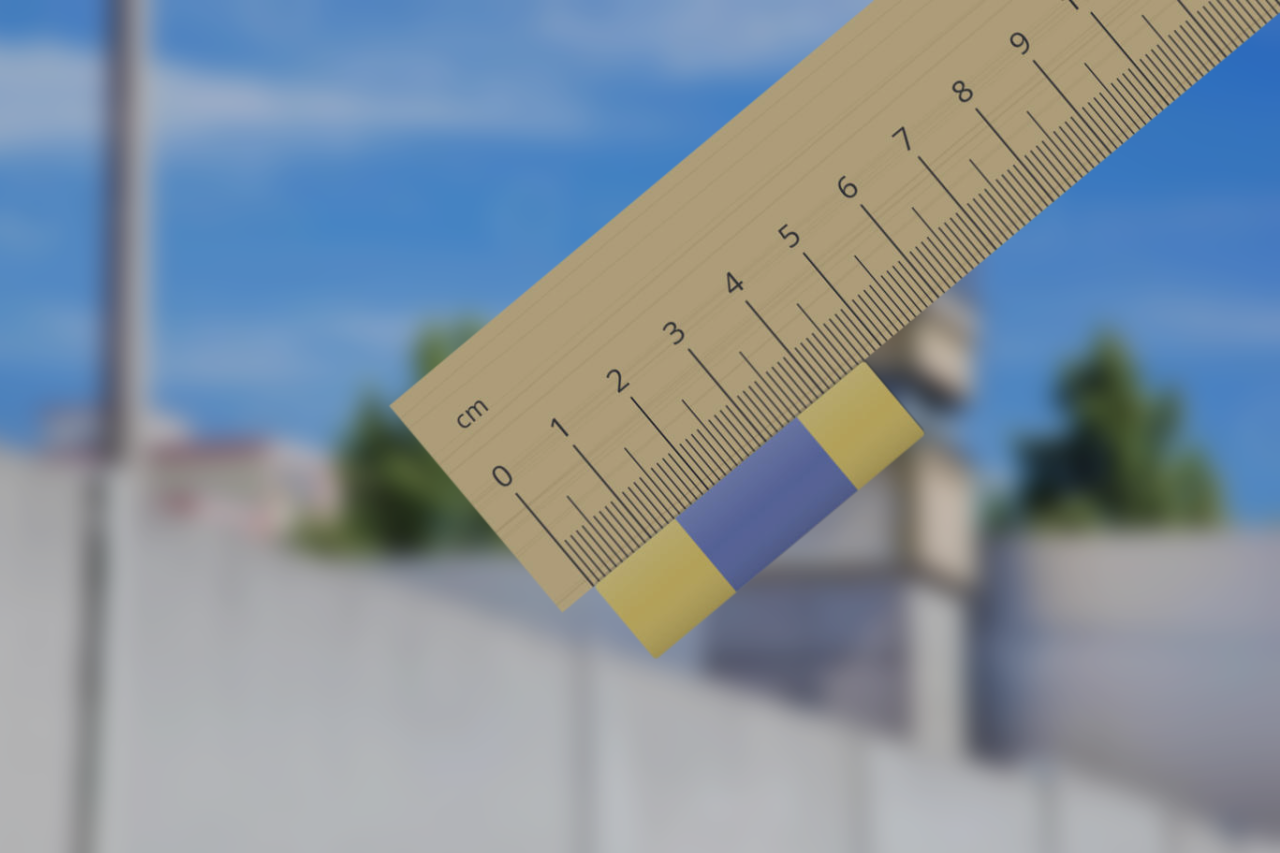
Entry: 4.7 cm
